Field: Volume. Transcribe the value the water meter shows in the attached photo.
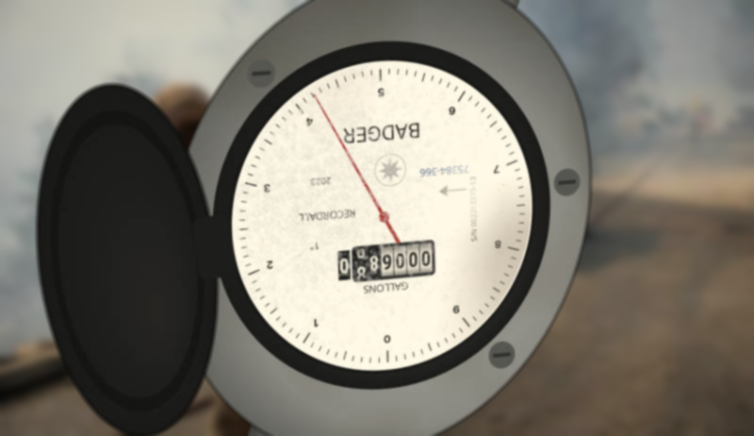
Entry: 6884.2 gal
